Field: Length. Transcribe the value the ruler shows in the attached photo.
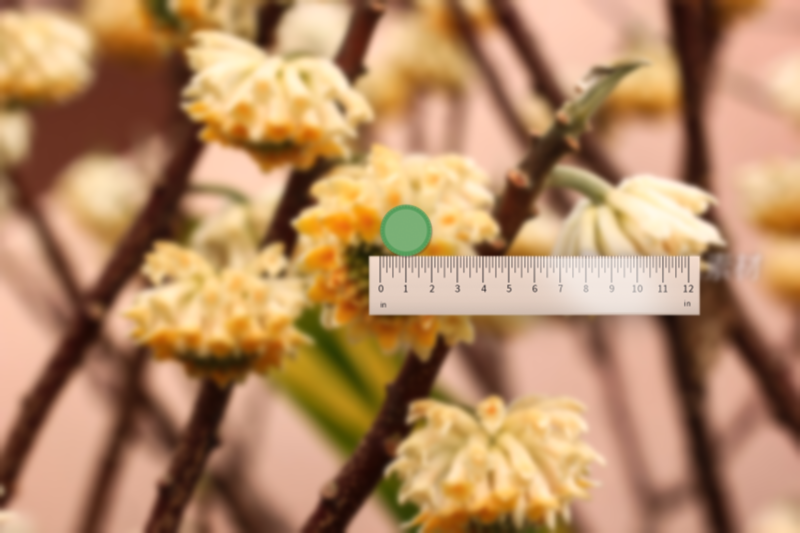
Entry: 2 in
